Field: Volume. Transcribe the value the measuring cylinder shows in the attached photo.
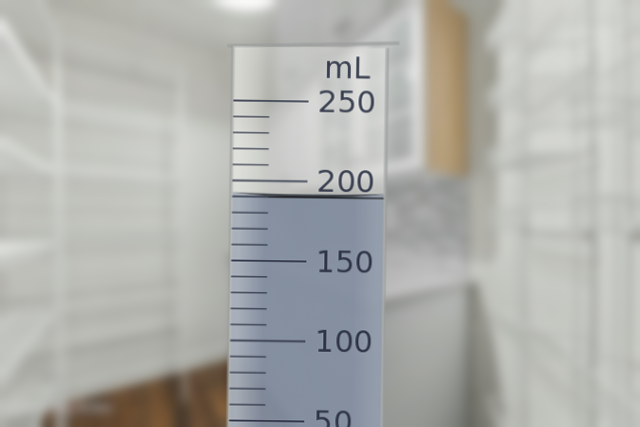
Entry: 190 mL
